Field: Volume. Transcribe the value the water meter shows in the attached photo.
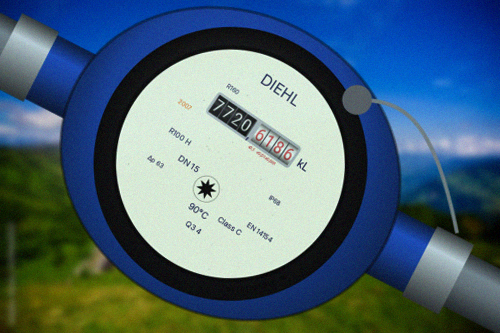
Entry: 7720.6186 kL
